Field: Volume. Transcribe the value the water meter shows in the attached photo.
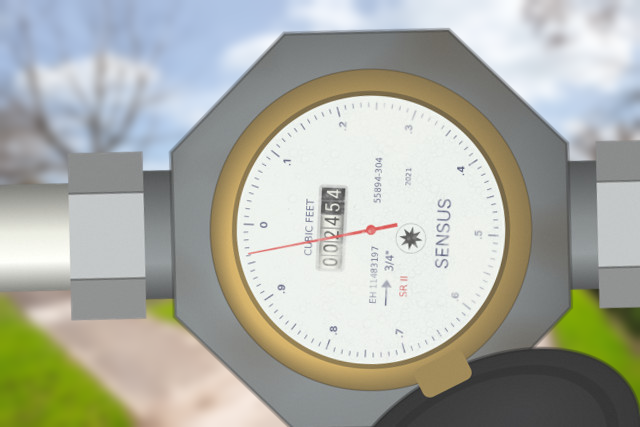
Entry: 2453.96 ft³
